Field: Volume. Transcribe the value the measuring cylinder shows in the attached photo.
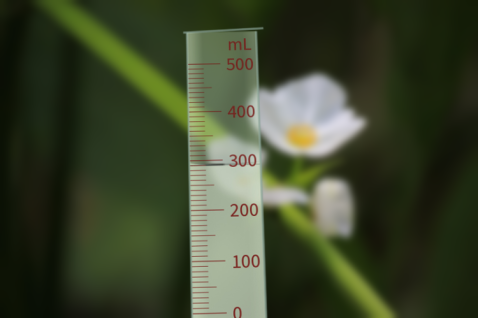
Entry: 290 mL
